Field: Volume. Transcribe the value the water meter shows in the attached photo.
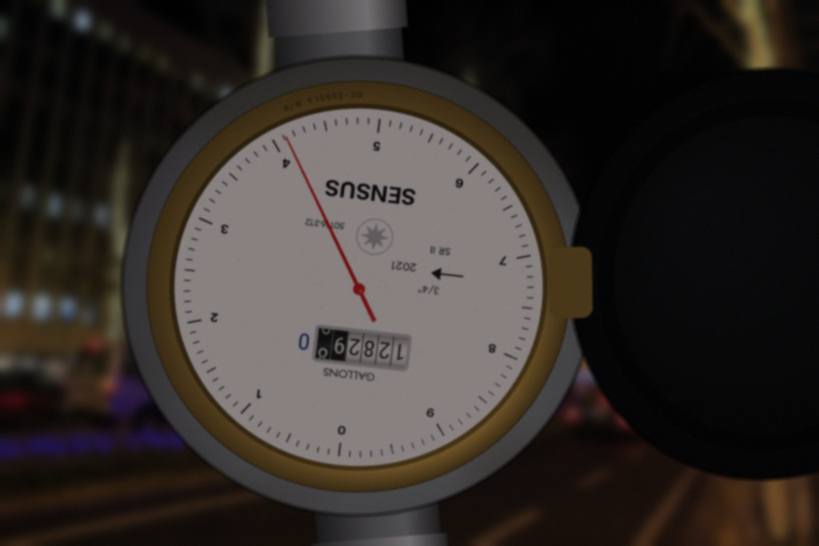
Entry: 1282984.1 gal
